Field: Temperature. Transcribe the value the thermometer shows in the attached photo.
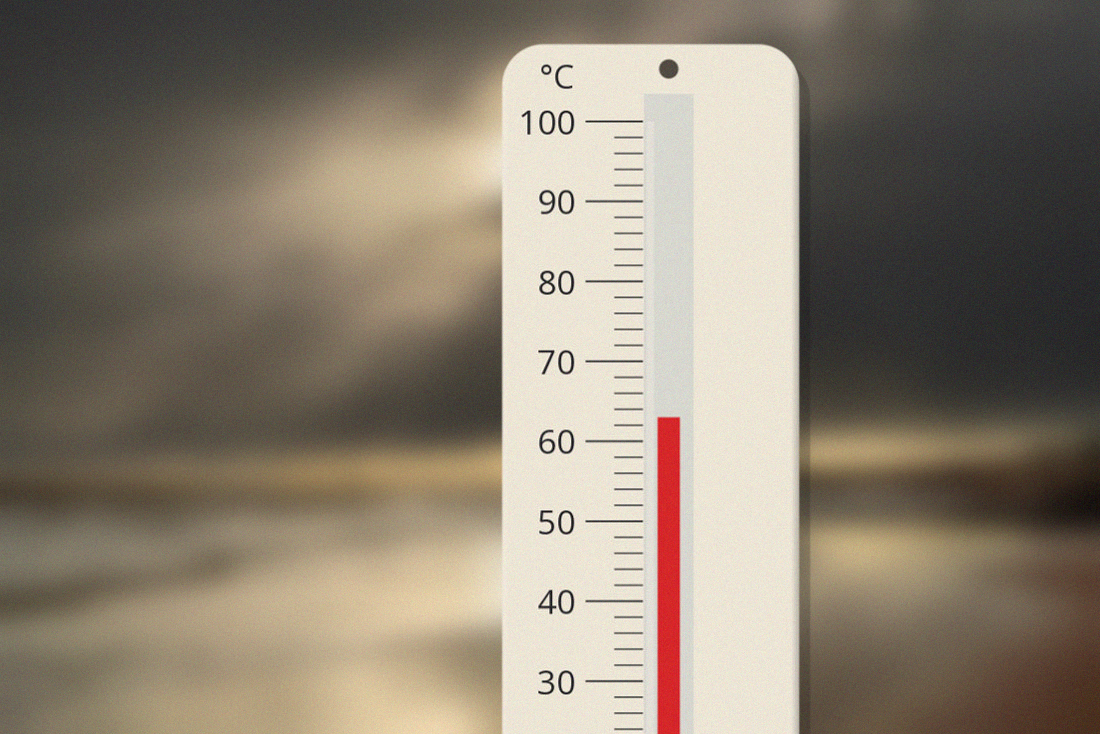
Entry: 63 °C
